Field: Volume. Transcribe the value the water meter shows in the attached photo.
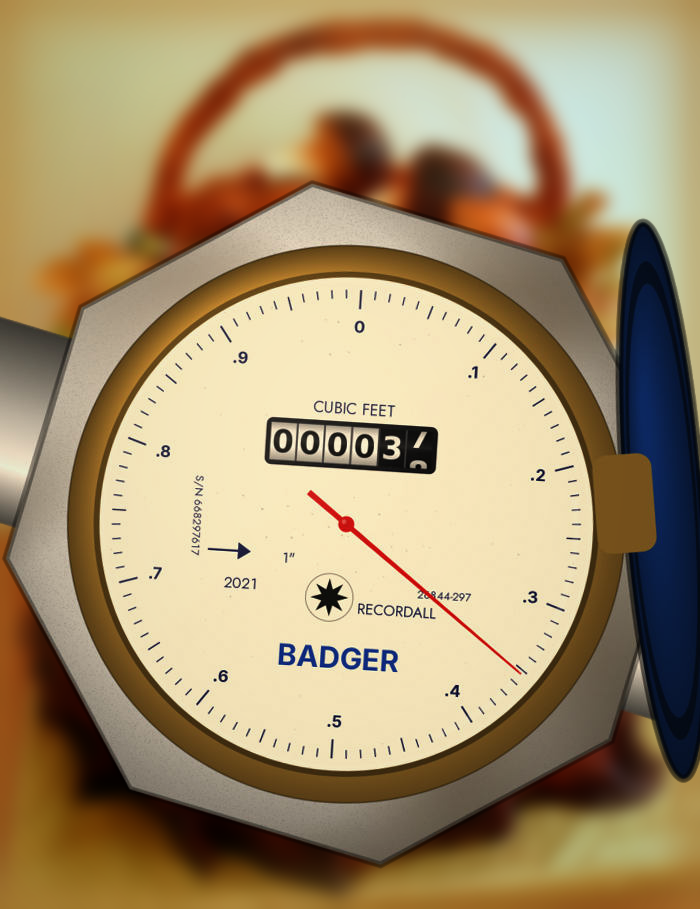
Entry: 37.35 ft³
